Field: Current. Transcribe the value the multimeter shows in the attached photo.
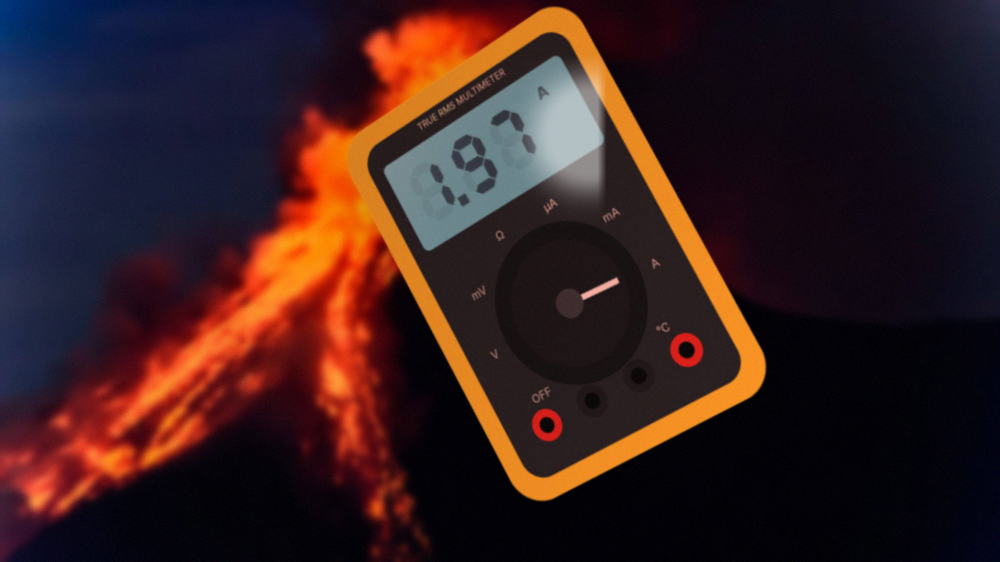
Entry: 1.97 A
